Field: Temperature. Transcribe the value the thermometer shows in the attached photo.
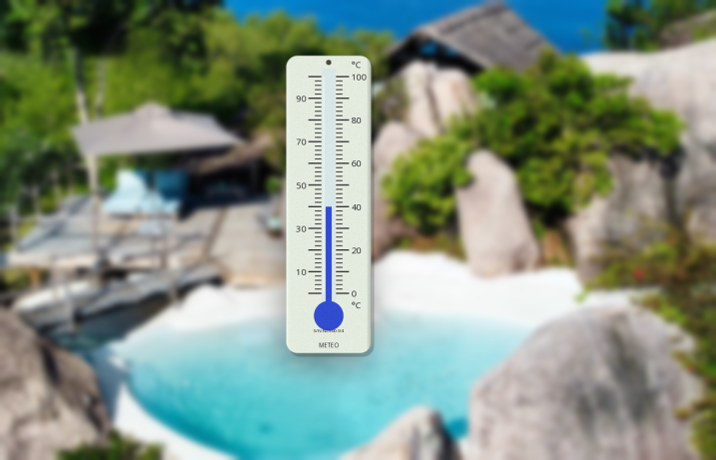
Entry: 40 °C
